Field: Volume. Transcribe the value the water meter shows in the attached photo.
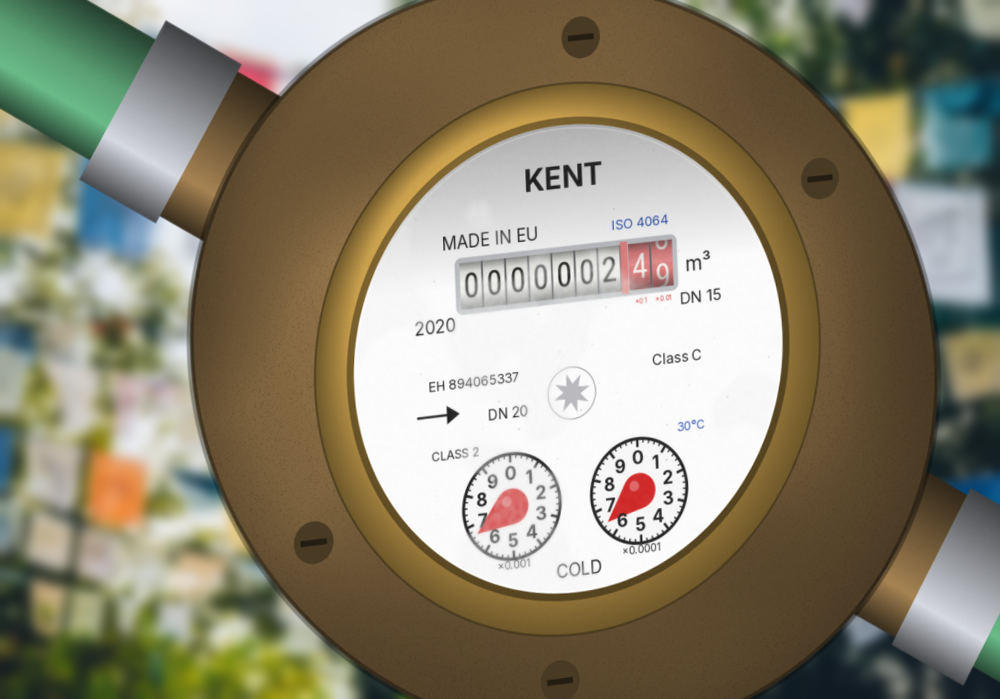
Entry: 2.4866 m³
